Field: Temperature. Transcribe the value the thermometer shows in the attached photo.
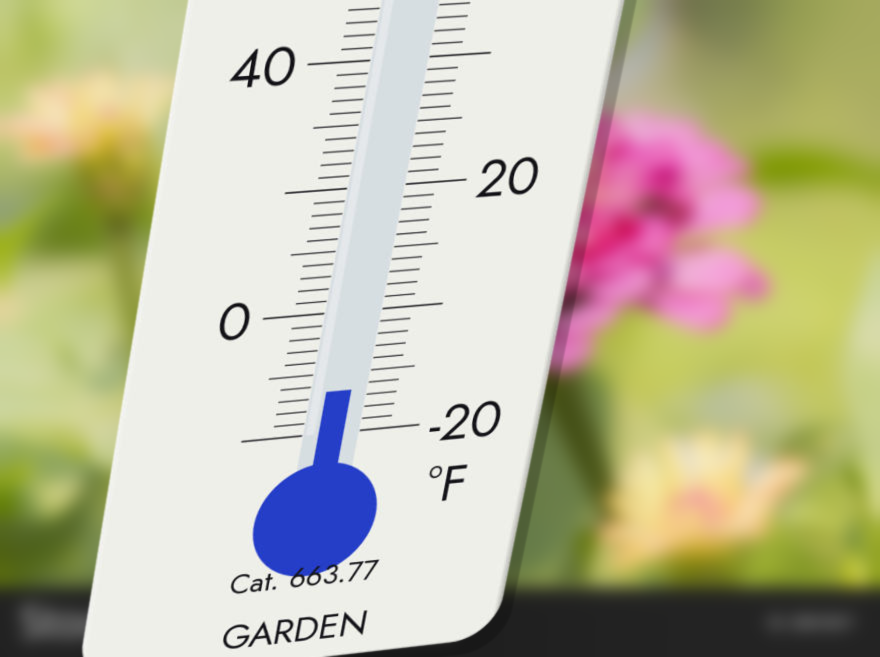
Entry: -13 °F
